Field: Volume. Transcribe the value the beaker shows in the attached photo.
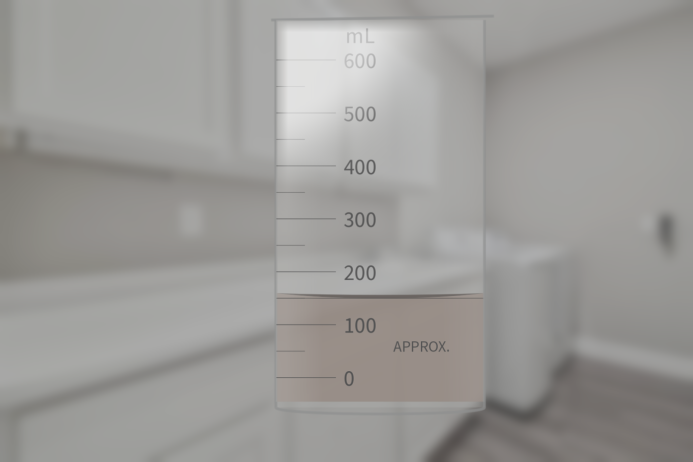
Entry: 150 mL
